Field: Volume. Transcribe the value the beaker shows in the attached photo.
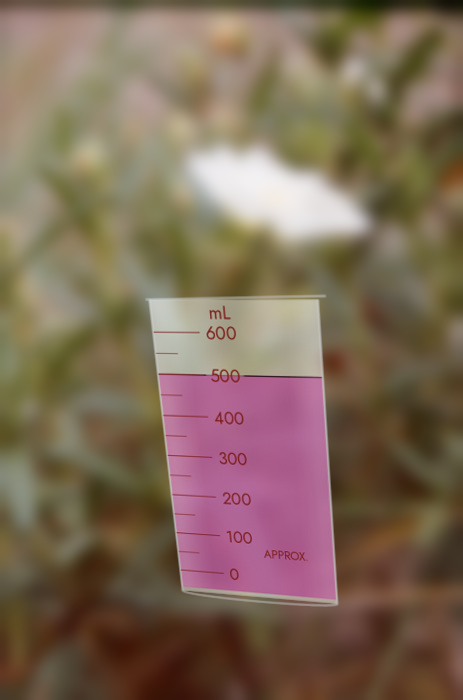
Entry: 500 mL
